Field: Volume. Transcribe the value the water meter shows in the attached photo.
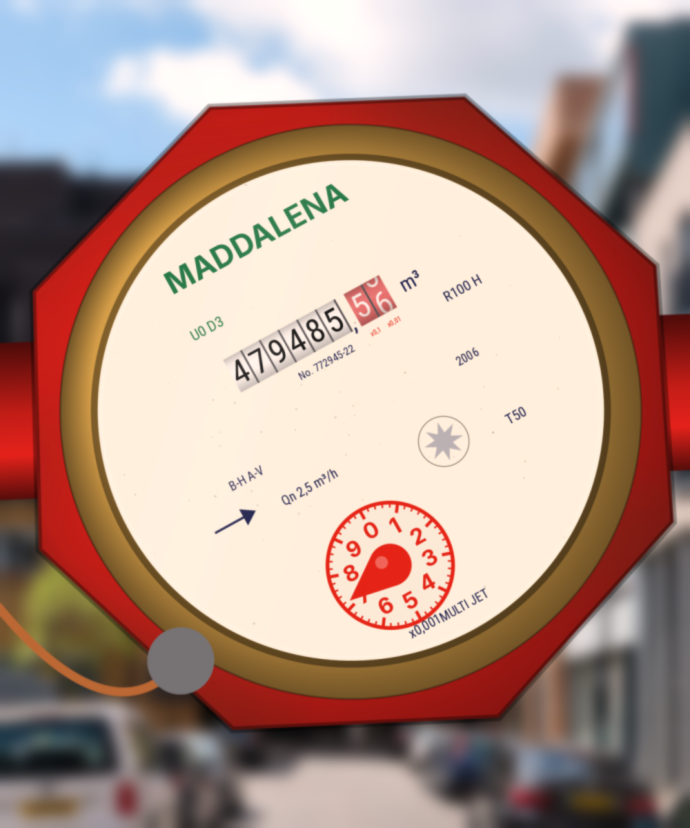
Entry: 479485.557 m³
